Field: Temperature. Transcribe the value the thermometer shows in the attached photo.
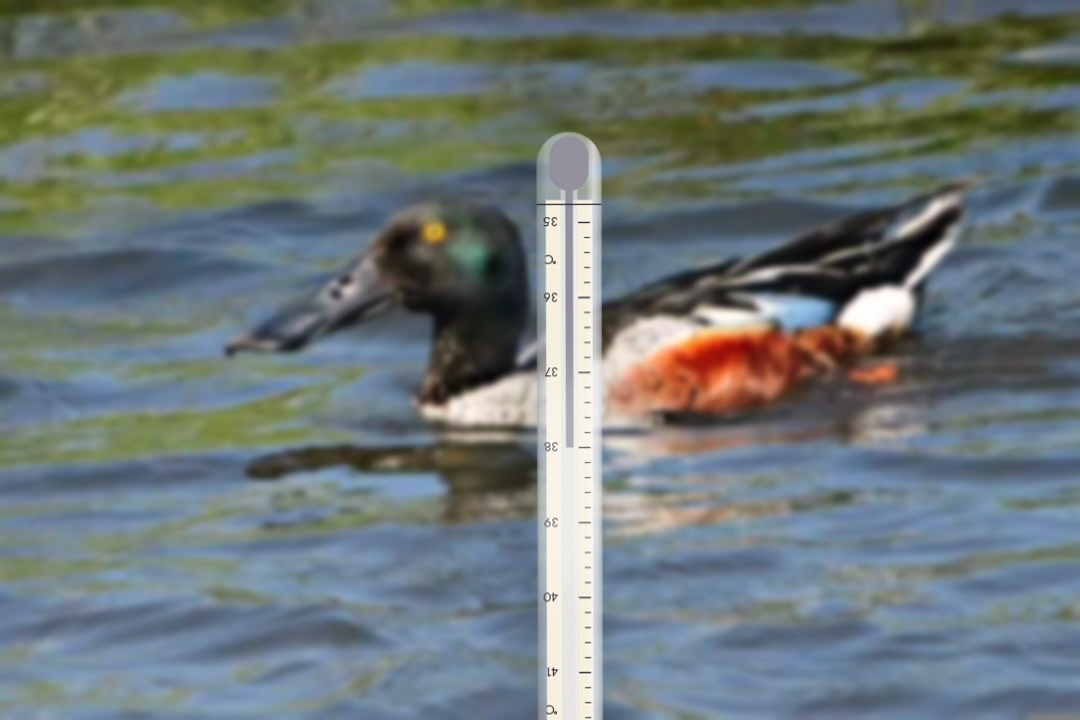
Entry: 38 °C
